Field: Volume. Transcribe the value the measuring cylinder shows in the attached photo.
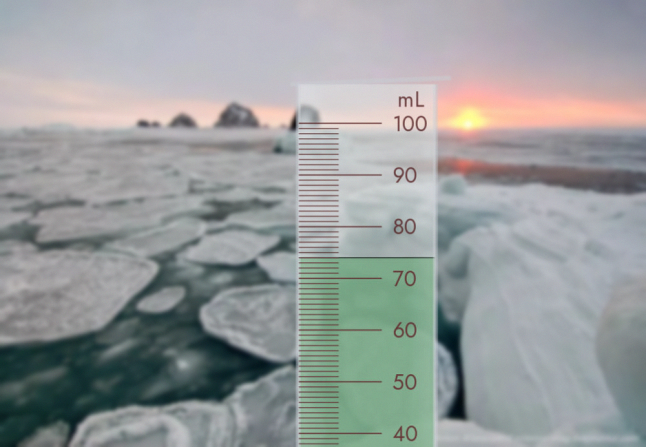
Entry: 74 mL
